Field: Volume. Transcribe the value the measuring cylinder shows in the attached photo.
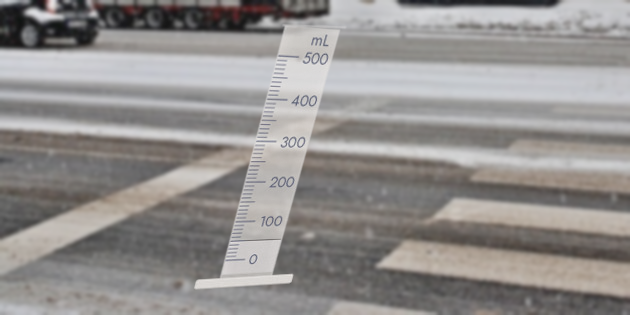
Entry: 50 mL
